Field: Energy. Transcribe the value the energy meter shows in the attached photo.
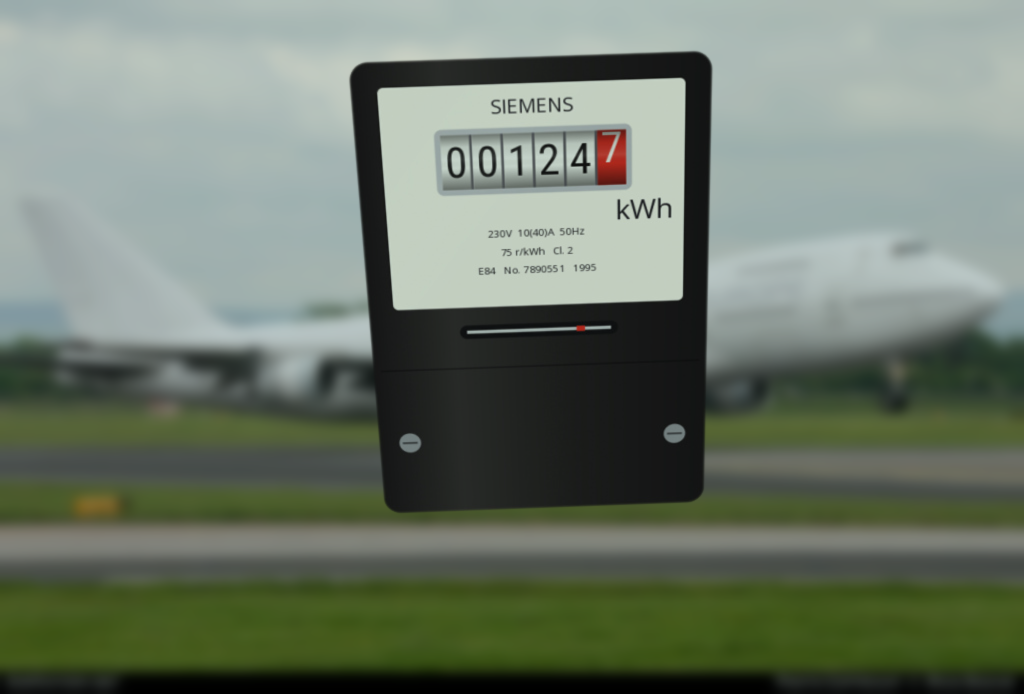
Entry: 124.7 kWh
